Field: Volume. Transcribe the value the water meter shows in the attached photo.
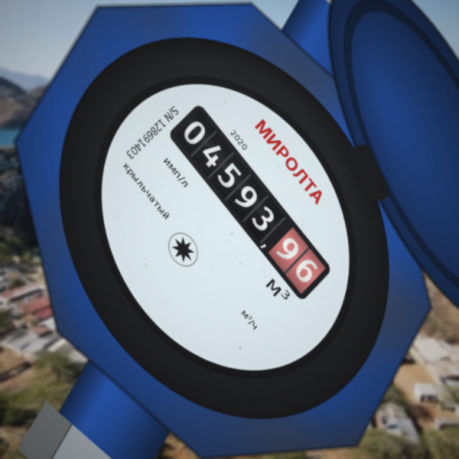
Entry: 4593.96 m³
